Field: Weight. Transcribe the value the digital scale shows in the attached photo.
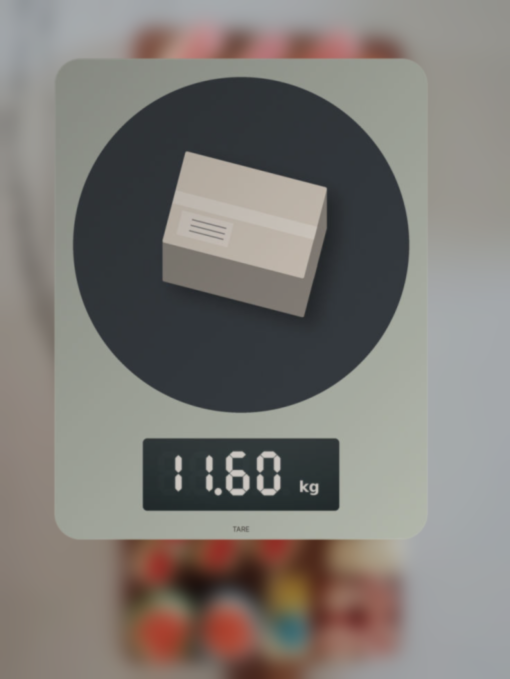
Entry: 11.60 kg
